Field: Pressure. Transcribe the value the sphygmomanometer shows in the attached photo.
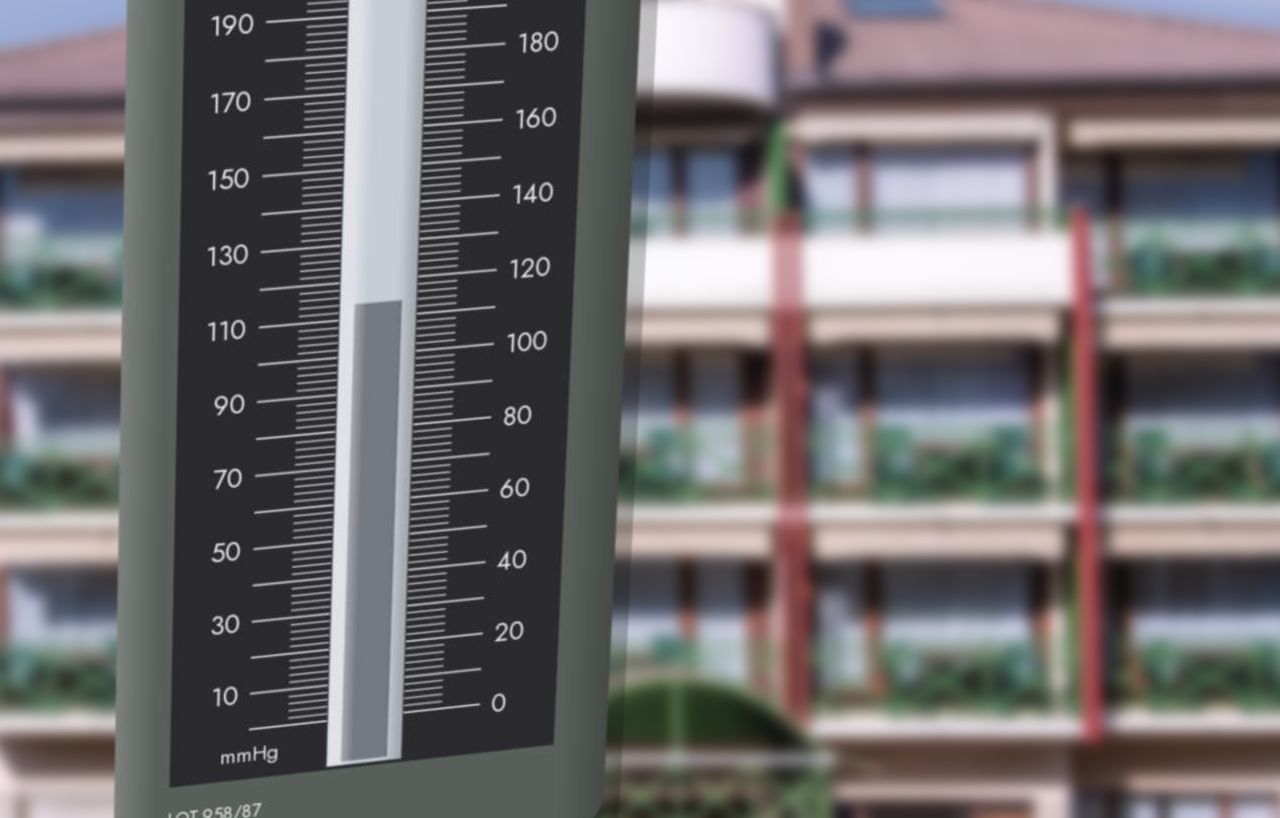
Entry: 114 mmHg
